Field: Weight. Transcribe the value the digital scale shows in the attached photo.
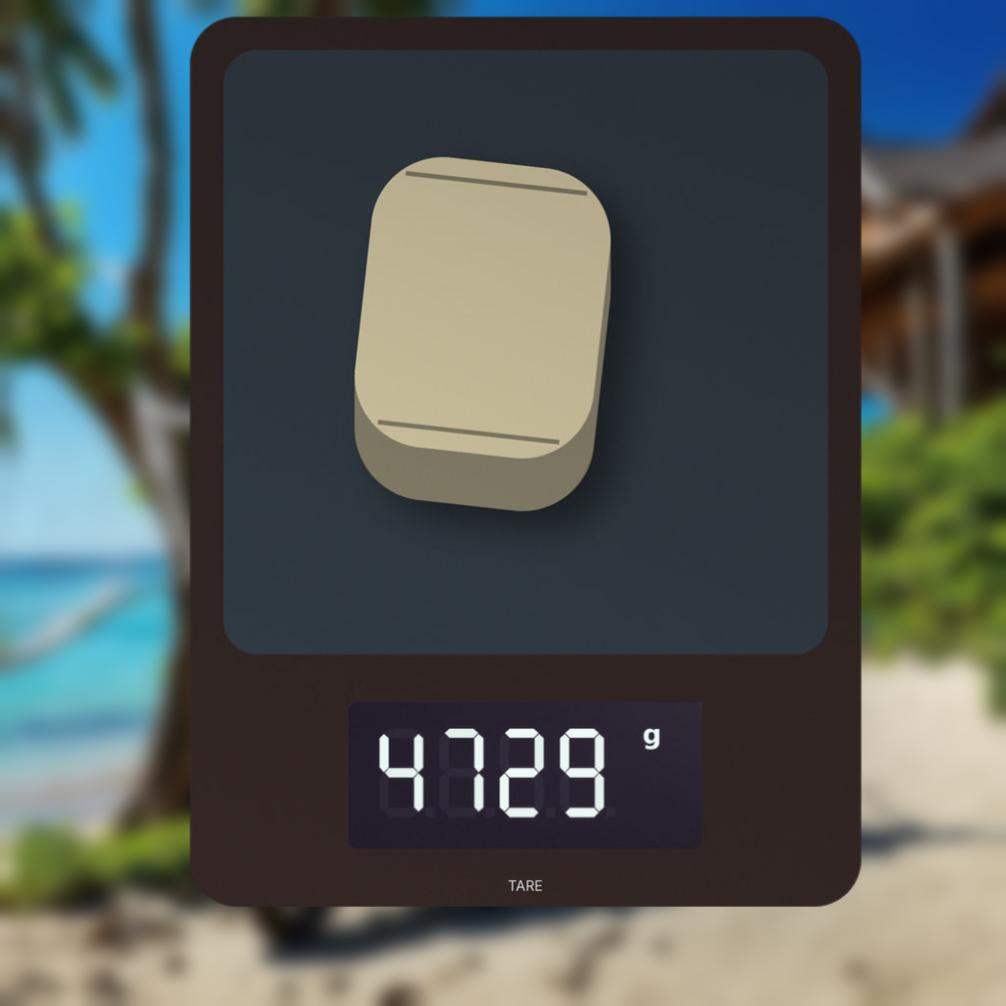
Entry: 4729 g
